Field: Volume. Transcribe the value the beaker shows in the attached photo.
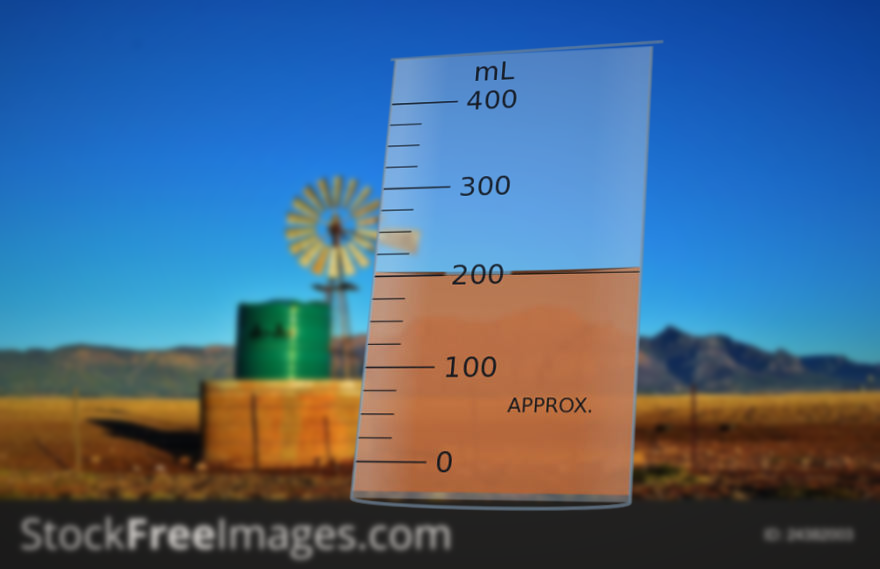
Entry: 200 mL
